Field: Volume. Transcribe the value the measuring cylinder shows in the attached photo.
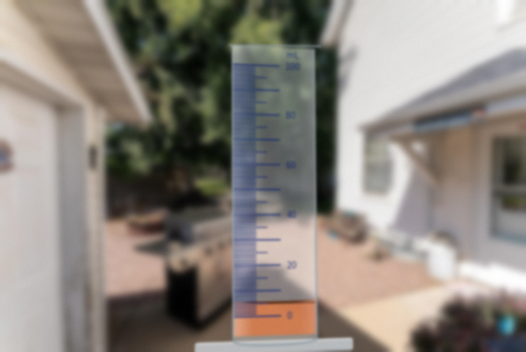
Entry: 5 mL
